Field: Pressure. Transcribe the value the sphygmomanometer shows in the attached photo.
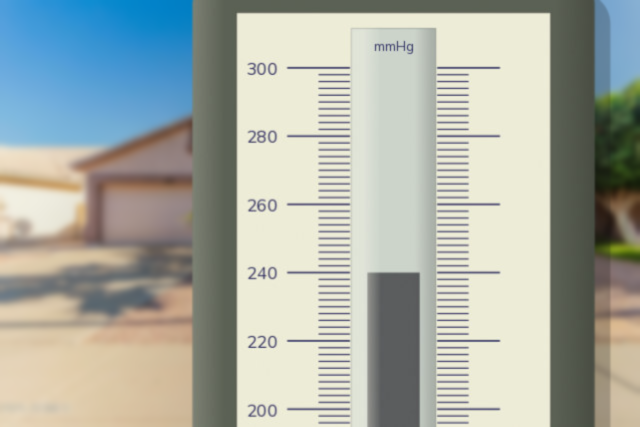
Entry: 240 mmHg
